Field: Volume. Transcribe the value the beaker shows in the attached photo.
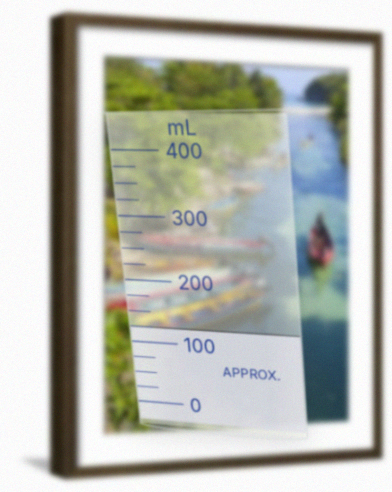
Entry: 125 mL
